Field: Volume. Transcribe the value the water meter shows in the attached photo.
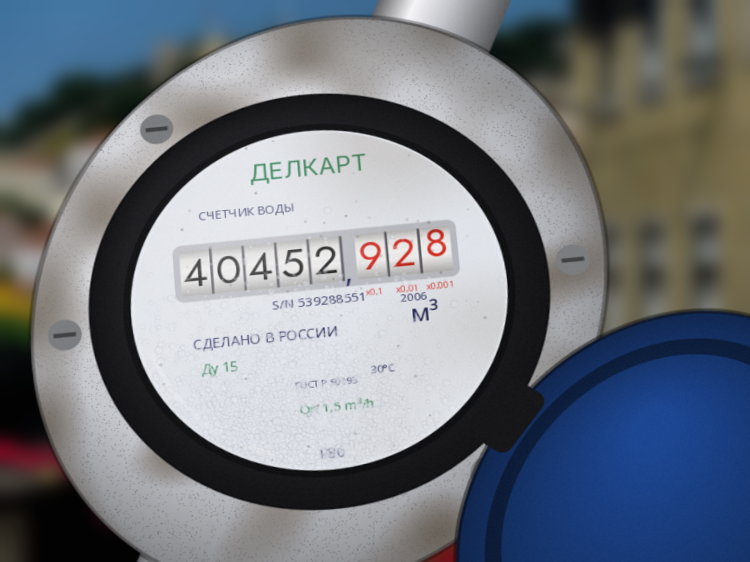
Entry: 40452.928 m³
